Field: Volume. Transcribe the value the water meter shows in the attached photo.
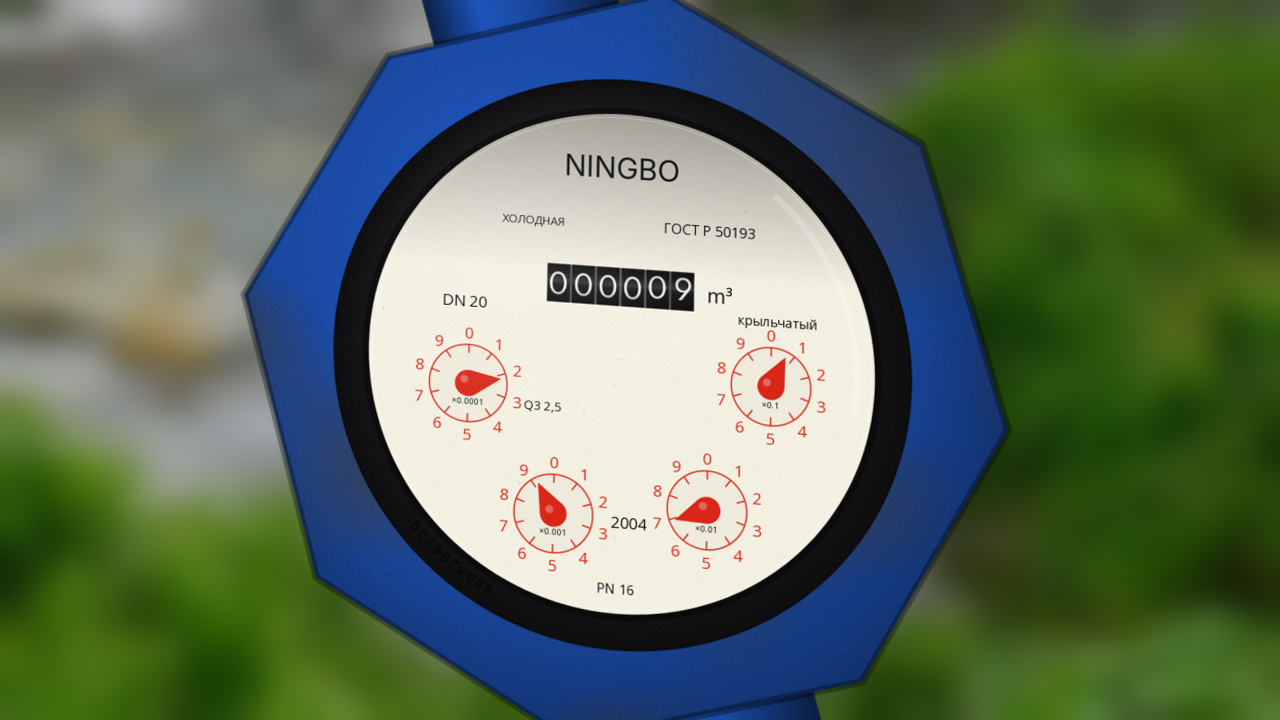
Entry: 9.0692 m³
